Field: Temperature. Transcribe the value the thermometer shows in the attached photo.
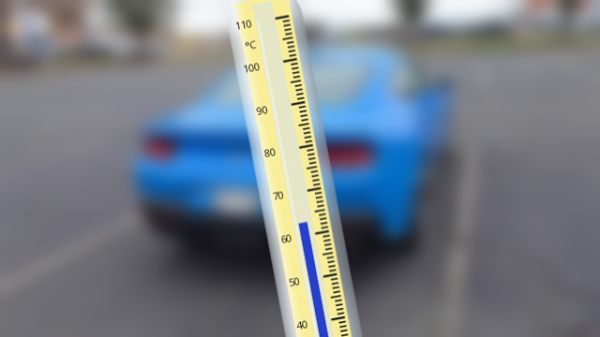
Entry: 63 °C
